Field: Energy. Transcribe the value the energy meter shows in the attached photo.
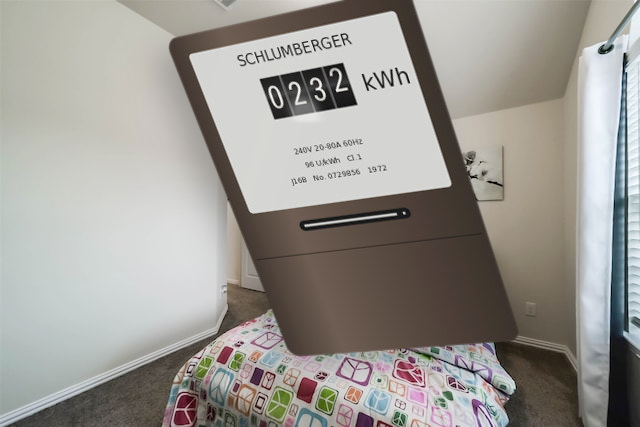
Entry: 232 kWh
